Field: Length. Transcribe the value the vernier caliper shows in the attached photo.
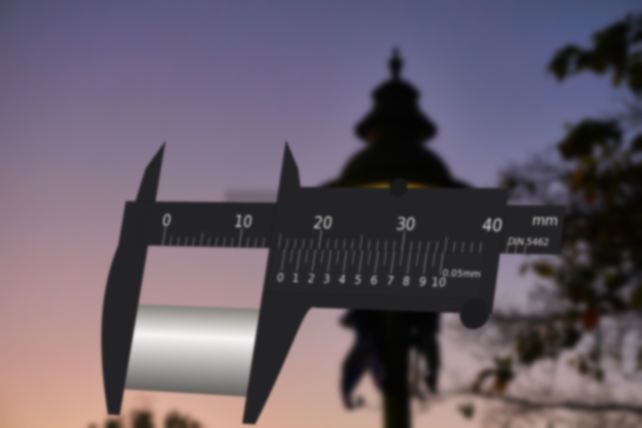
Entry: 15.8 mm
